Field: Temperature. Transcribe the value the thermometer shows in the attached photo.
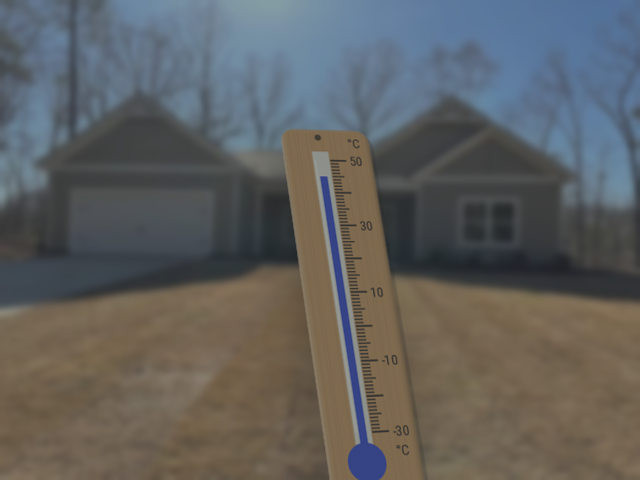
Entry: 45 °C
